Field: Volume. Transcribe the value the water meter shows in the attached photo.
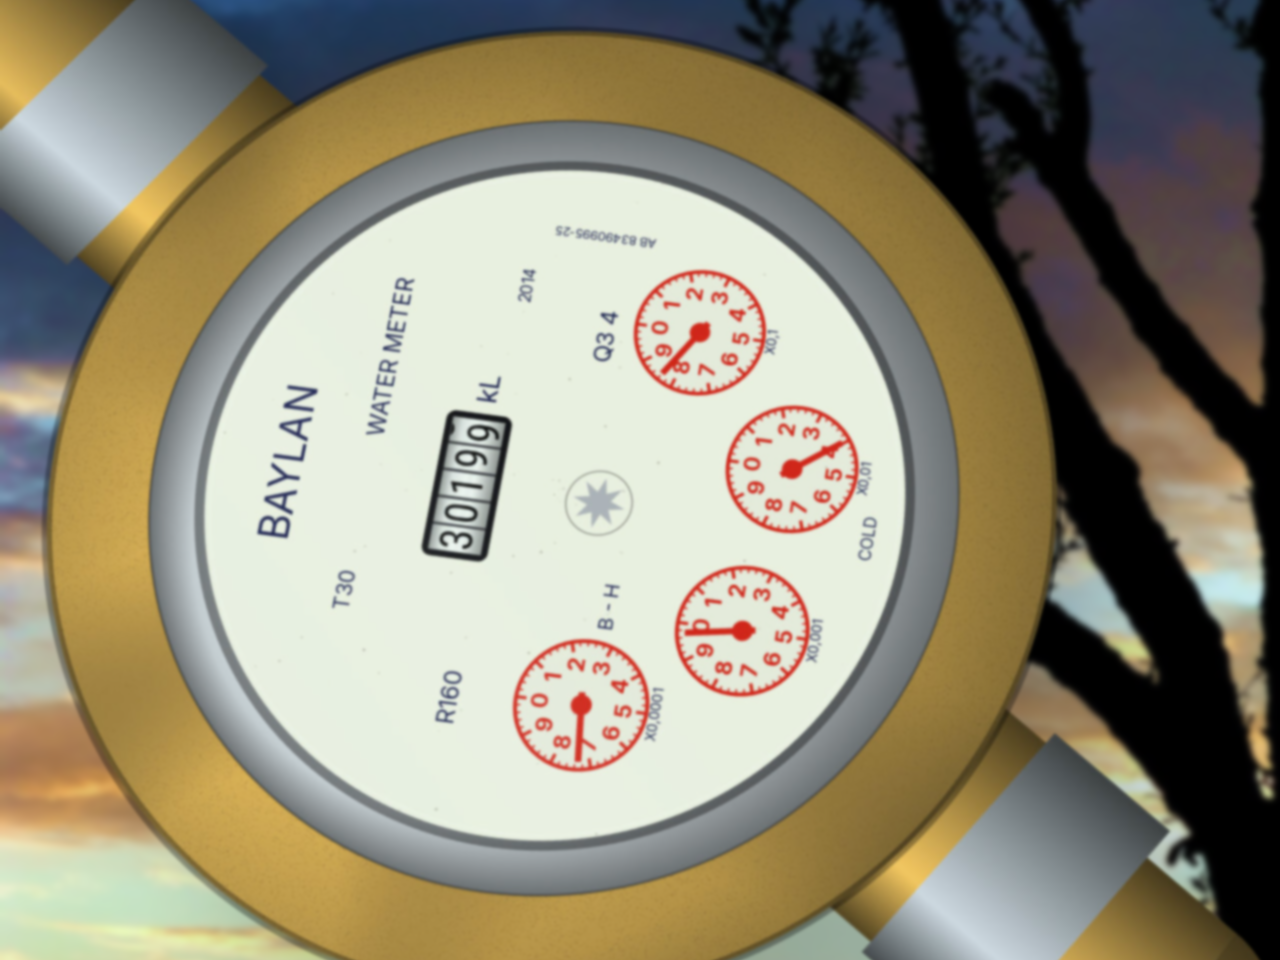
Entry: 30198.8397 kL
